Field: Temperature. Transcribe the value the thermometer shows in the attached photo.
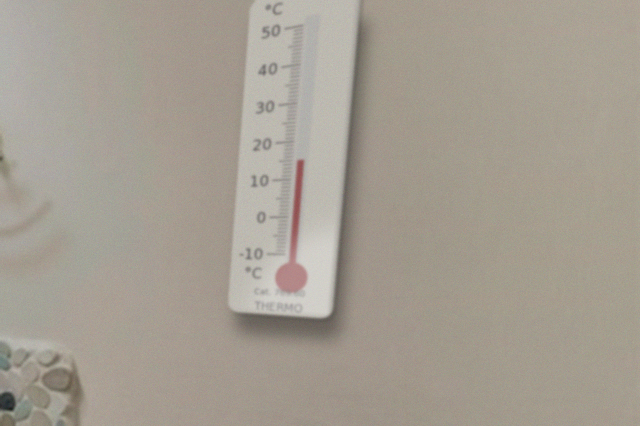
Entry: 15 °C
